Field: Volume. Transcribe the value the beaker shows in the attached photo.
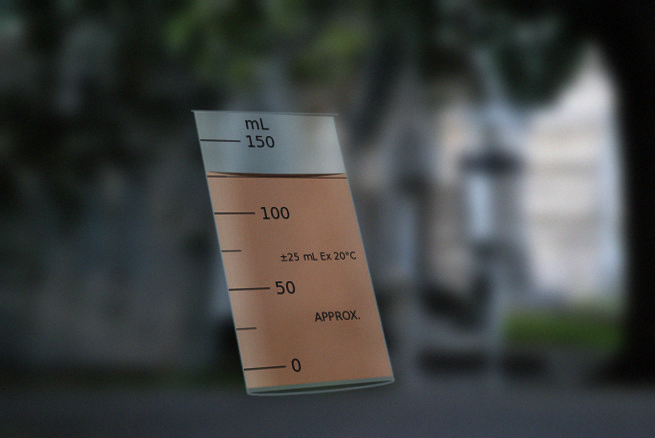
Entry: 125 mL
